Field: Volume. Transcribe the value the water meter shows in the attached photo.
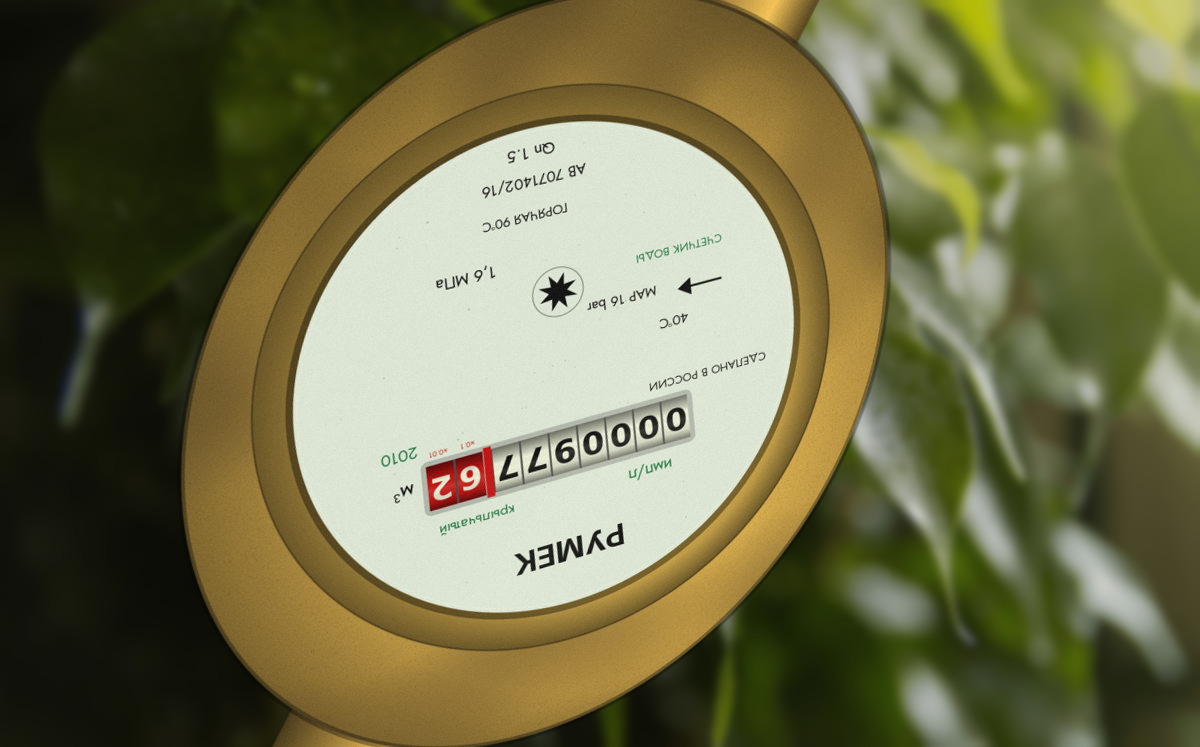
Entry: 977.62 m³
